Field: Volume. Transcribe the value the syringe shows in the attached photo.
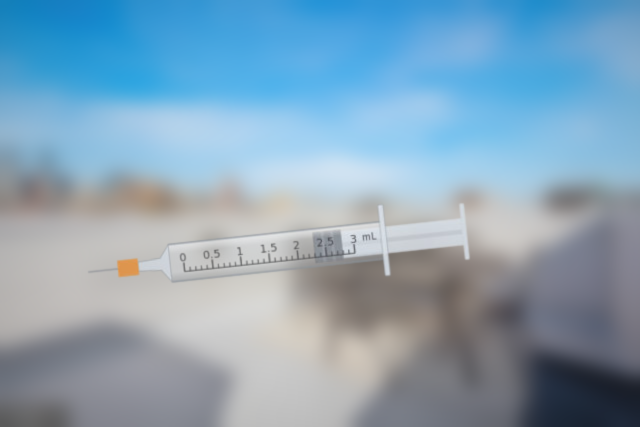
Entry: 2.3 mL
